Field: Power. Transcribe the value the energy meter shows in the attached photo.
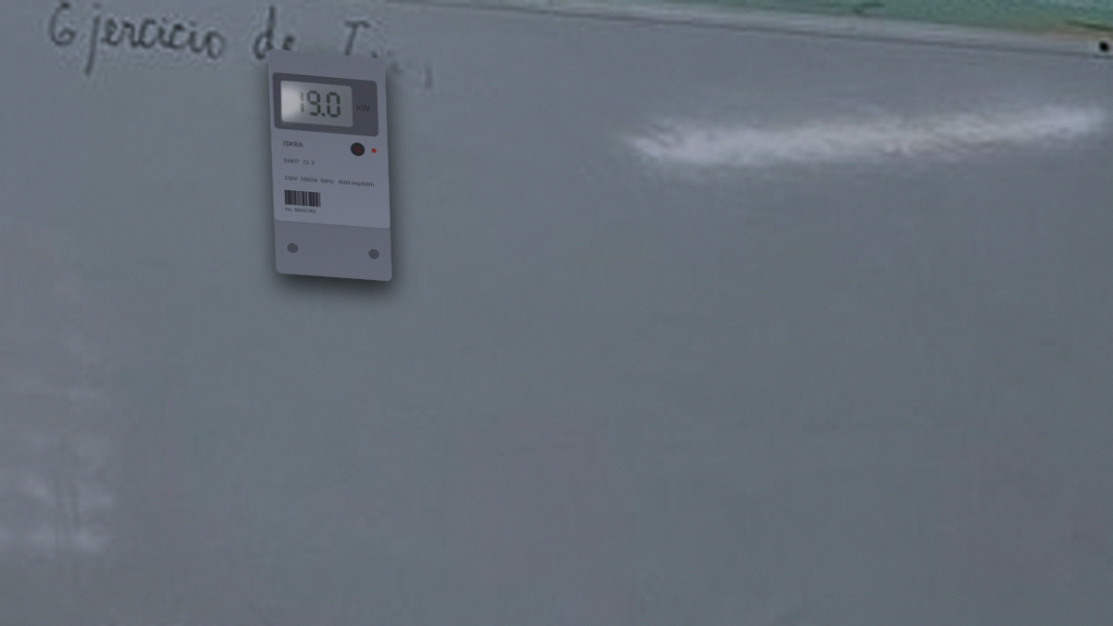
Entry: 19.0 kW
